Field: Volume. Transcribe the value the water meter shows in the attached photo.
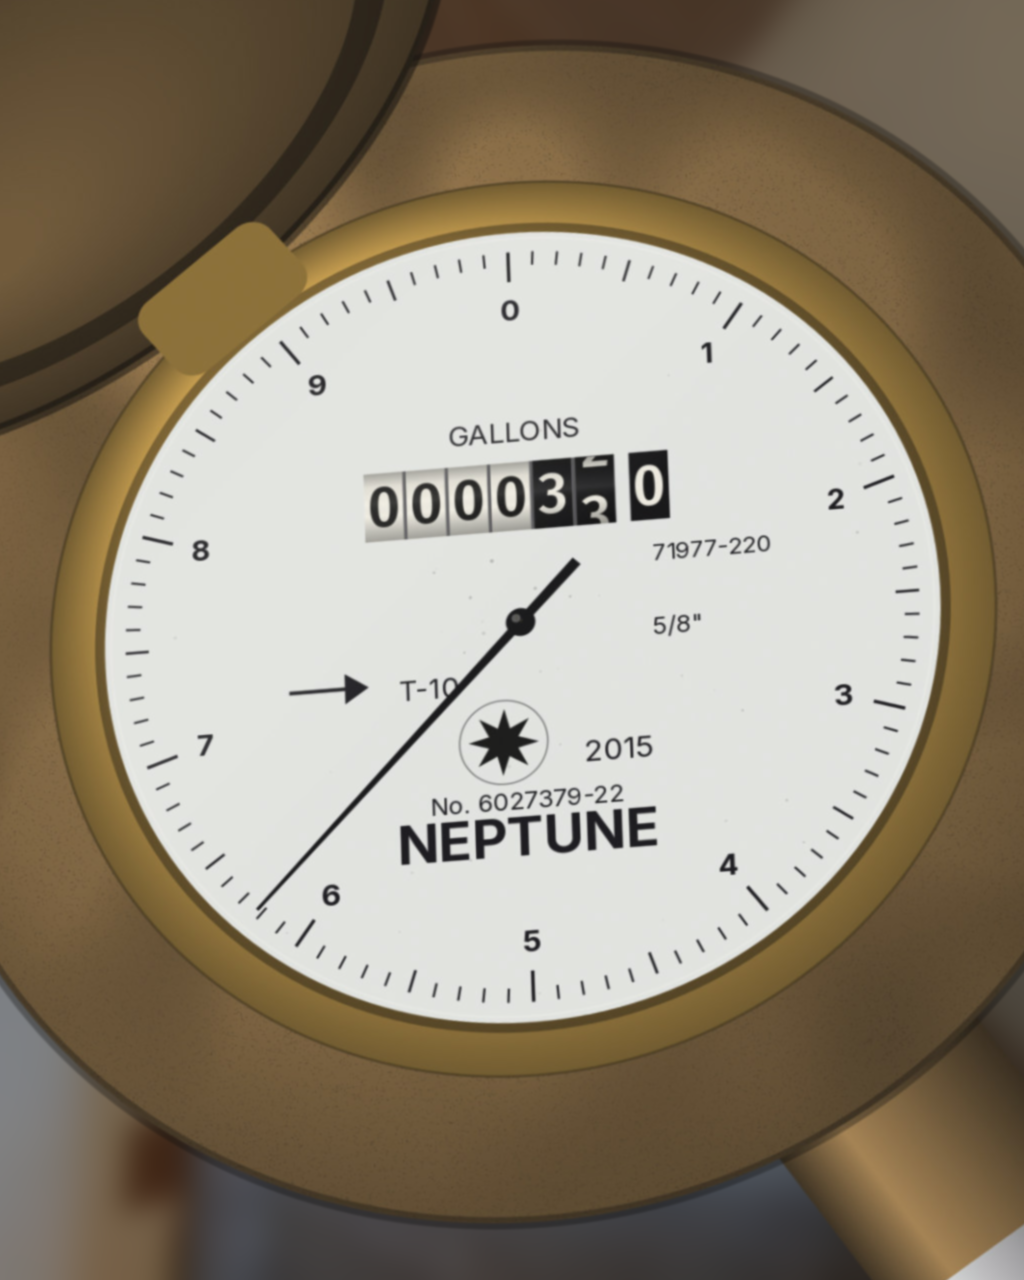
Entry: 326.2 gal
